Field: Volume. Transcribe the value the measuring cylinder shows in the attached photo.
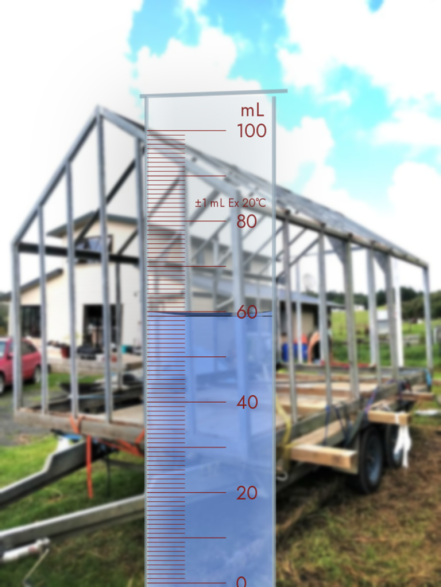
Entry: 59 mL
